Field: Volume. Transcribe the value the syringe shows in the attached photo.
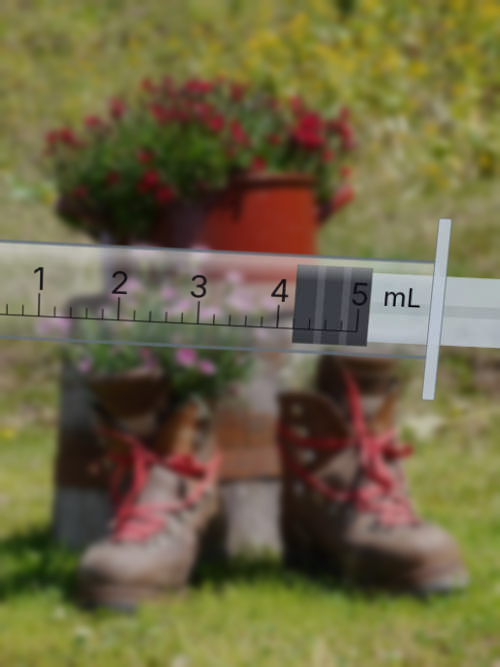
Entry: 4.2 mL
